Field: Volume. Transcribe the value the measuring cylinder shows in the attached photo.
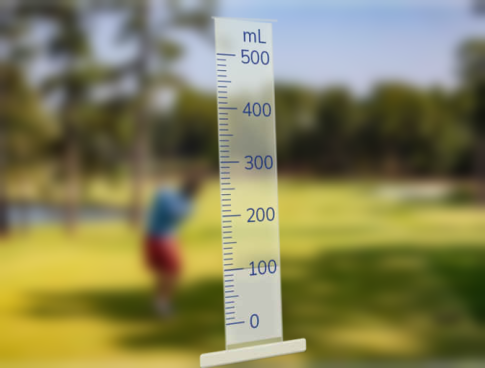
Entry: 100 mL
